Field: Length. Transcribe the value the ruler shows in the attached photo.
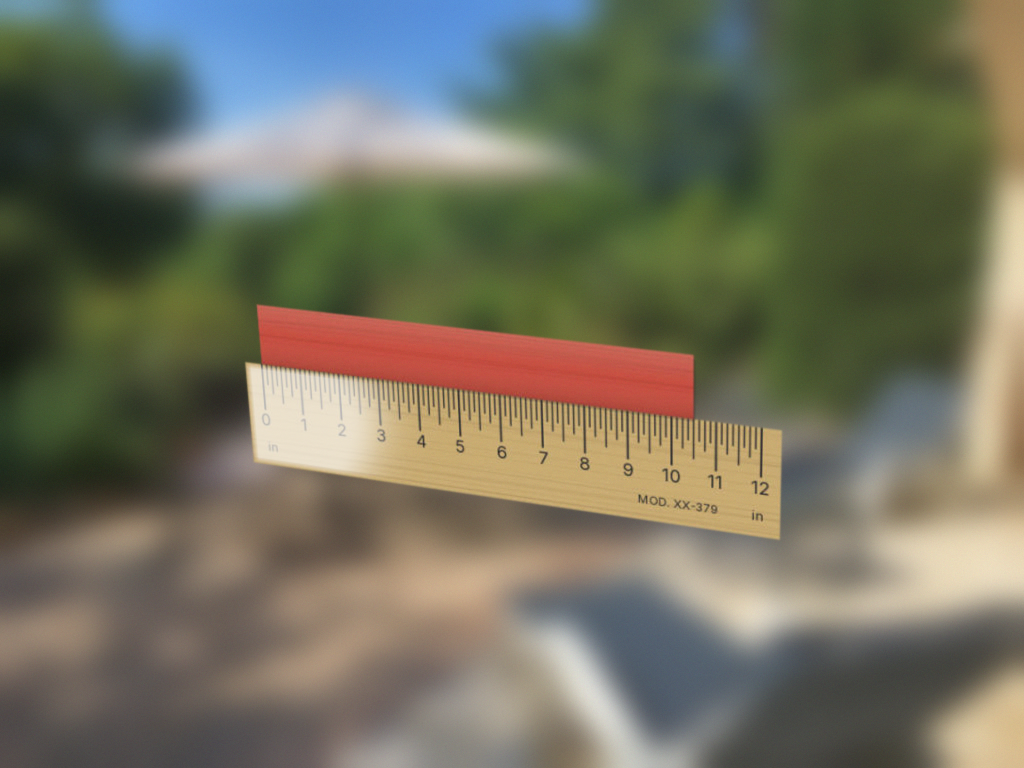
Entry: 10.5 in
